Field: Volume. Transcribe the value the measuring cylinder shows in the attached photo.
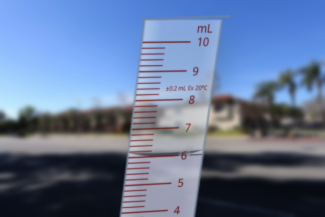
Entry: 6 mL
